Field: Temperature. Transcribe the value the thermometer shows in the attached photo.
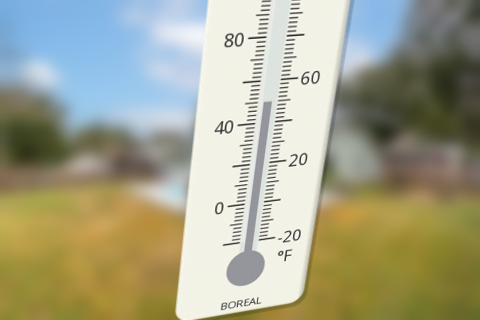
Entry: 50 °F
